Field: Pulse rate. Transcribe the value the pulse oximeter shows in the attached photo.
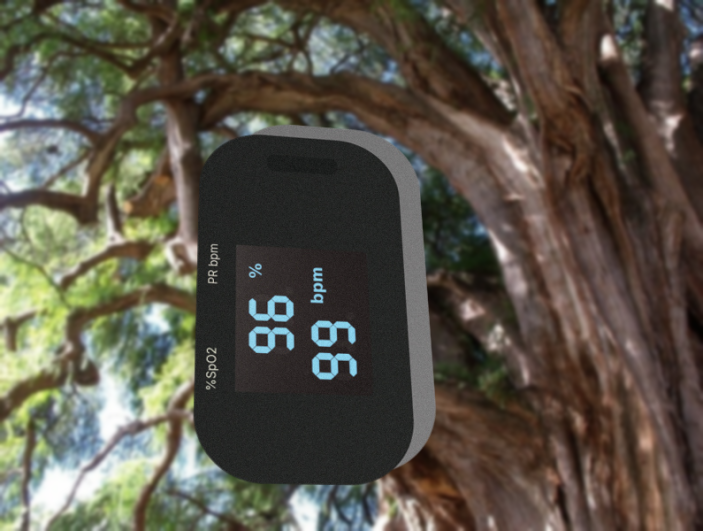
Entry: 99 bpm
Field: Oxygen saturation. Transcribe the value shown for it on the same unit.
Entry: 96 %
